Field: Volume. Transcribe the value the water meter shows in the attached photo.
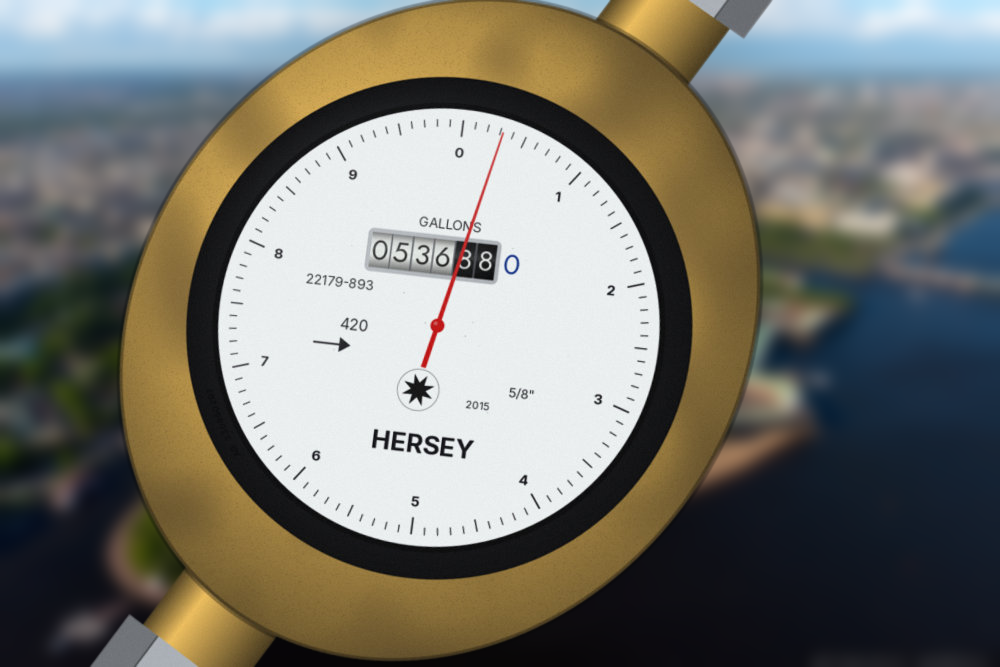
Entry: 536880.3 gal
